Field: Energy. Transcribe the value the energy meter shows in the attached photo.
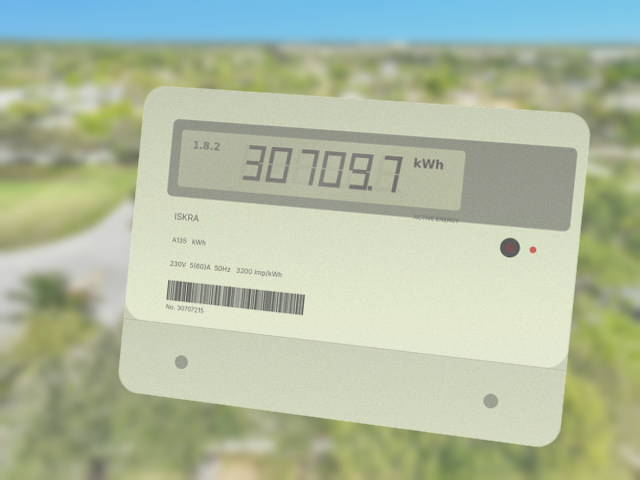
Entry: 30709.7 kWh
